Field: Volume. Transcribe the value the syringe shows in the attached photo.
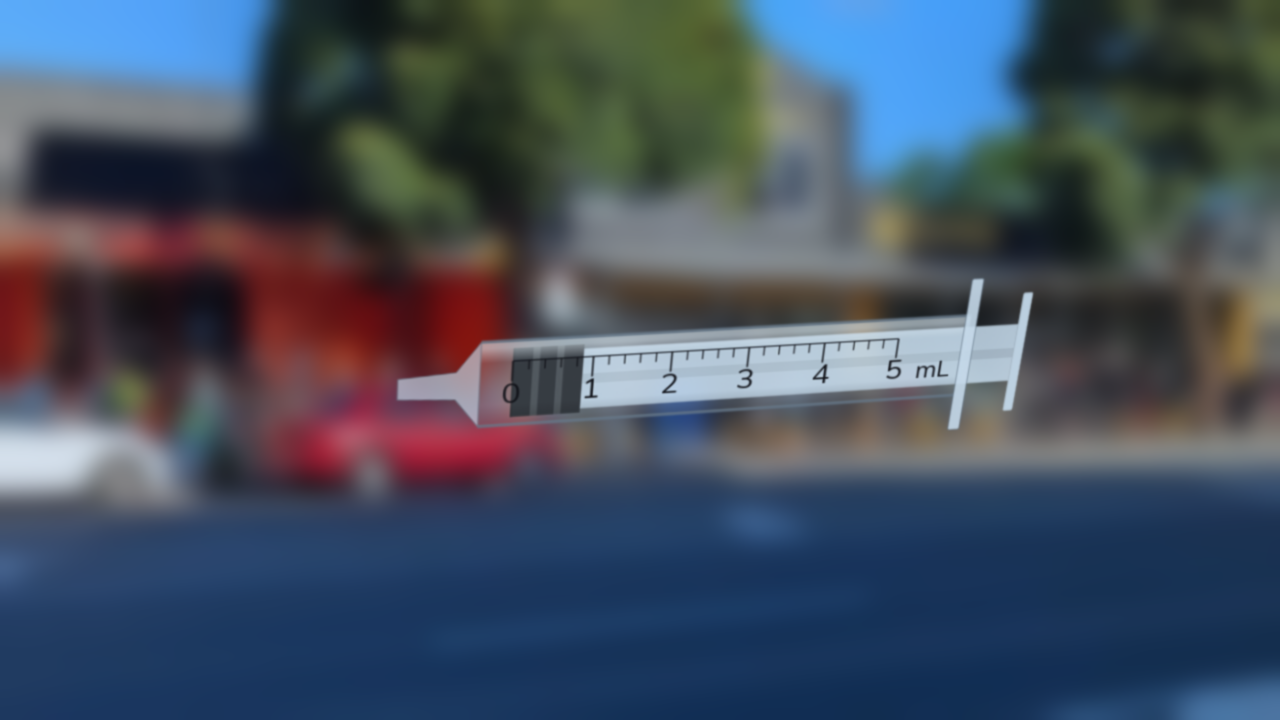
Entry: 0 mL
